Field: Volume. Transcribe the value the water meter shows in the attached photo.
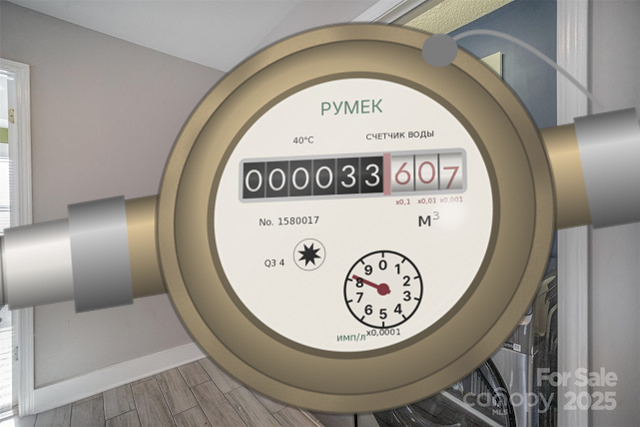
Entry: 33.6068 m³
